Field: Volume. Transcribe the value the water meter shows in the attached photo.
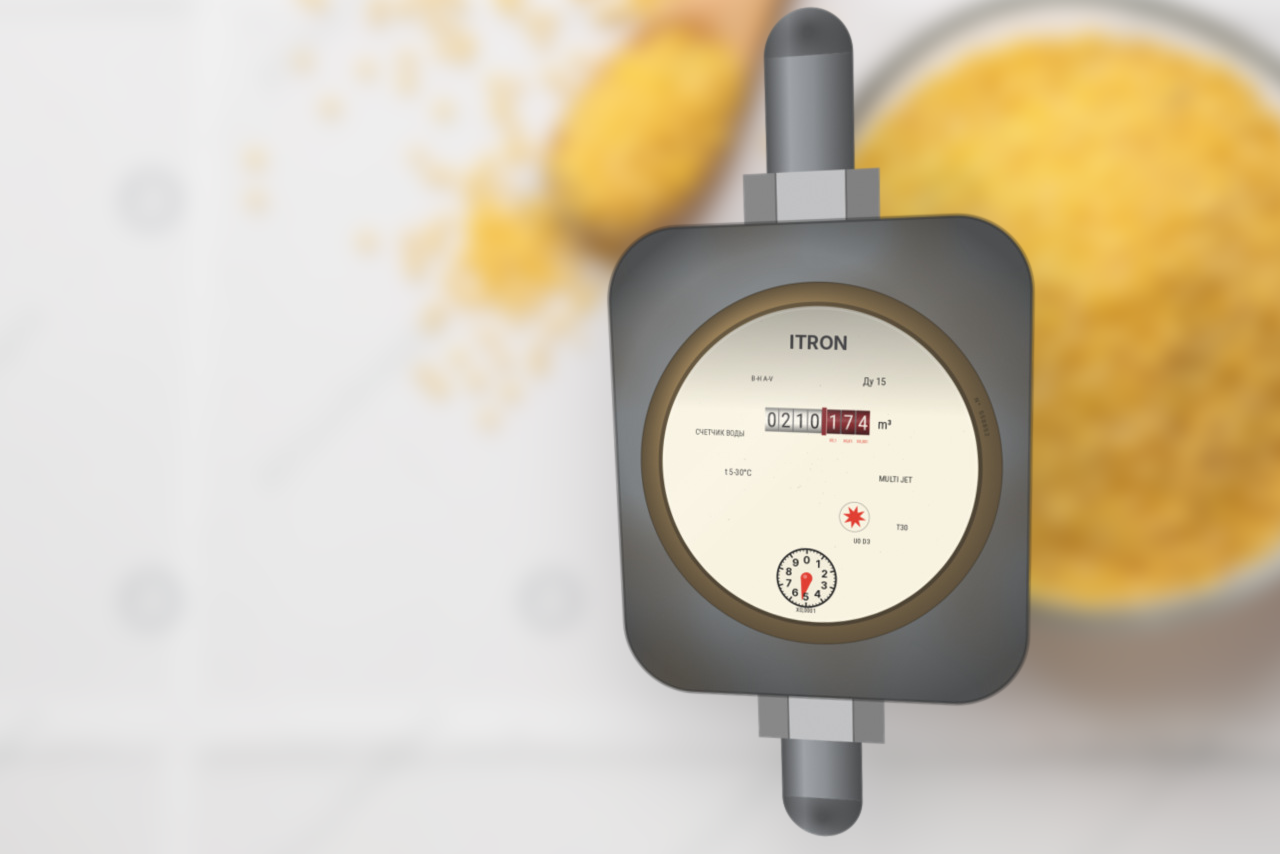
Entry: 210.1745 m³
